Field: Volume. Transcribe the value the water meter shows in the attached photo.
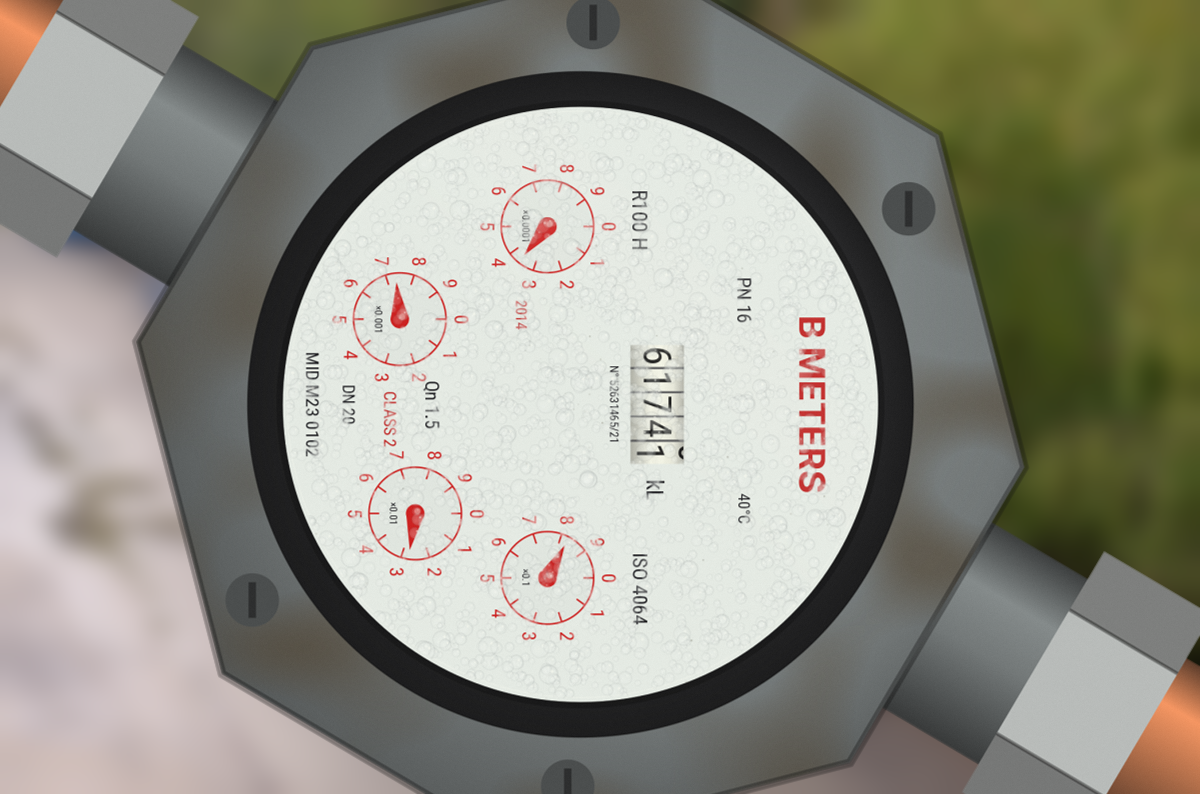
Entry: 61740.8273 kL
